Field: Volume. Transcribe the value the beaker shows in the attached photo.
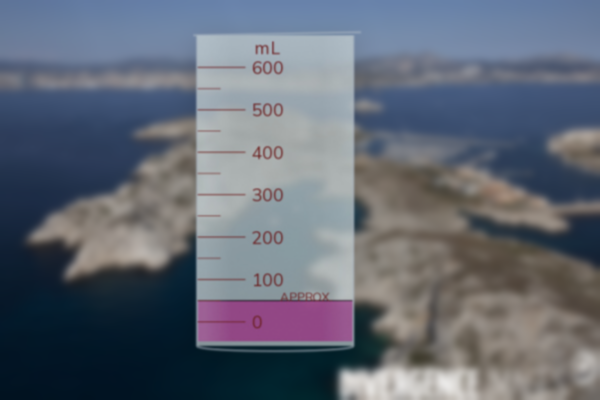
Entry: 50 mL
